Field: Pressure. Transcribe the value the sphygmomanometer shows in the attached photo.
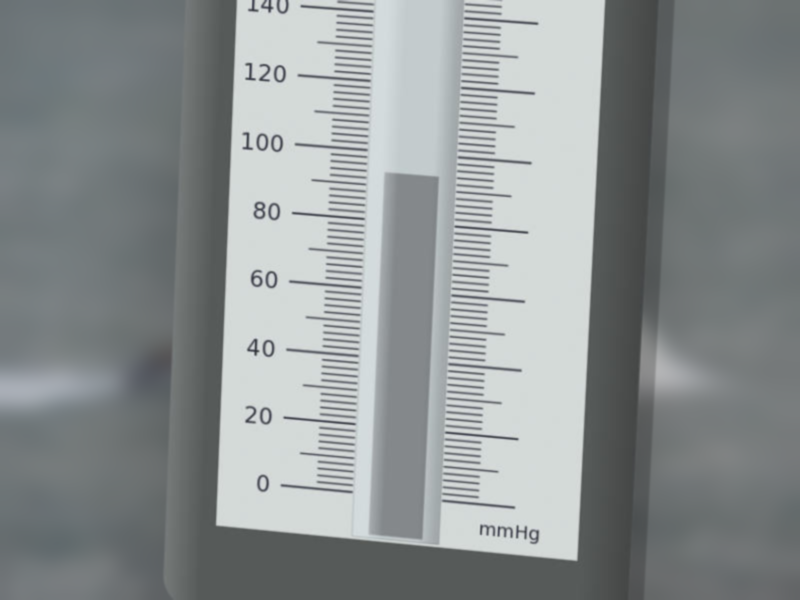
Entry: 94 mmHg
